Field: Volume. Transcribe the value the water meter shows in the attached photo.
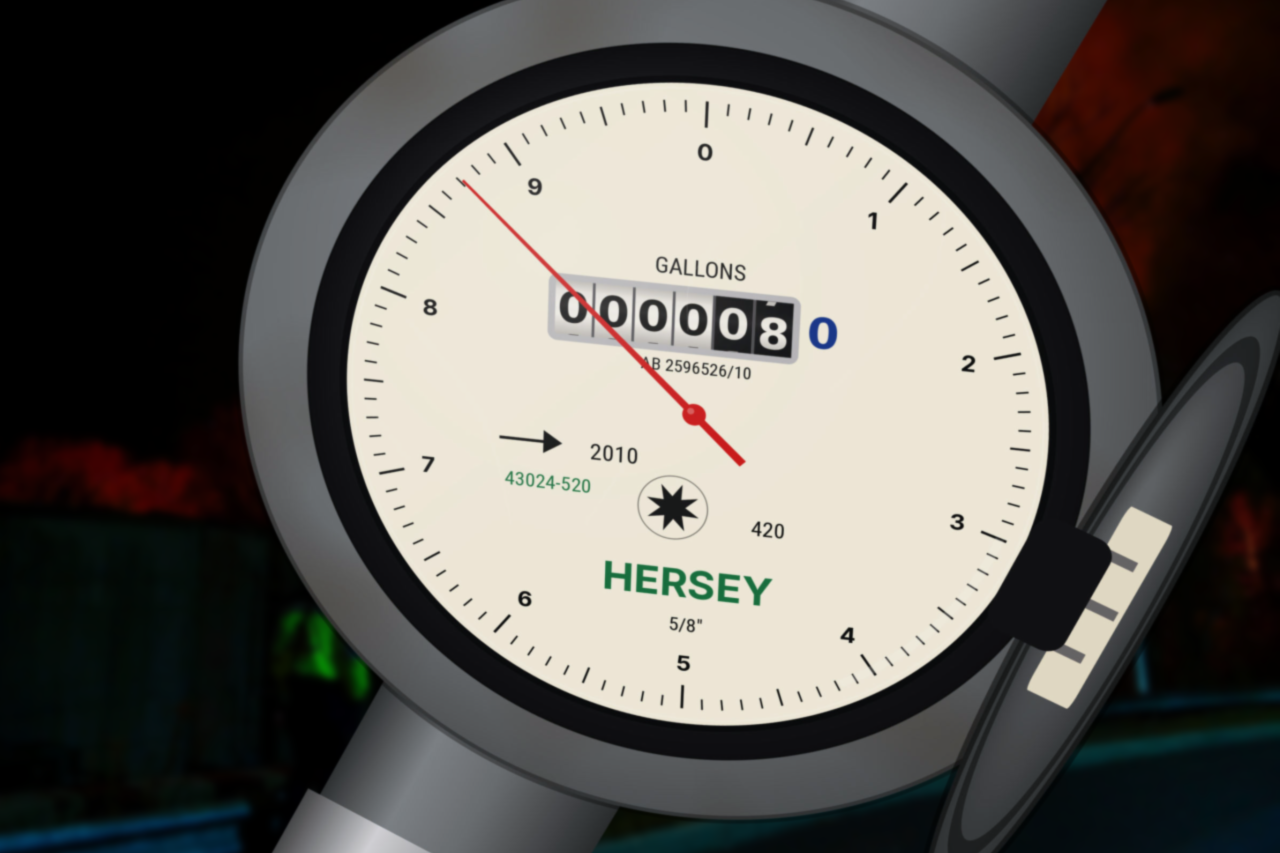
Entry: 78.7 gal
